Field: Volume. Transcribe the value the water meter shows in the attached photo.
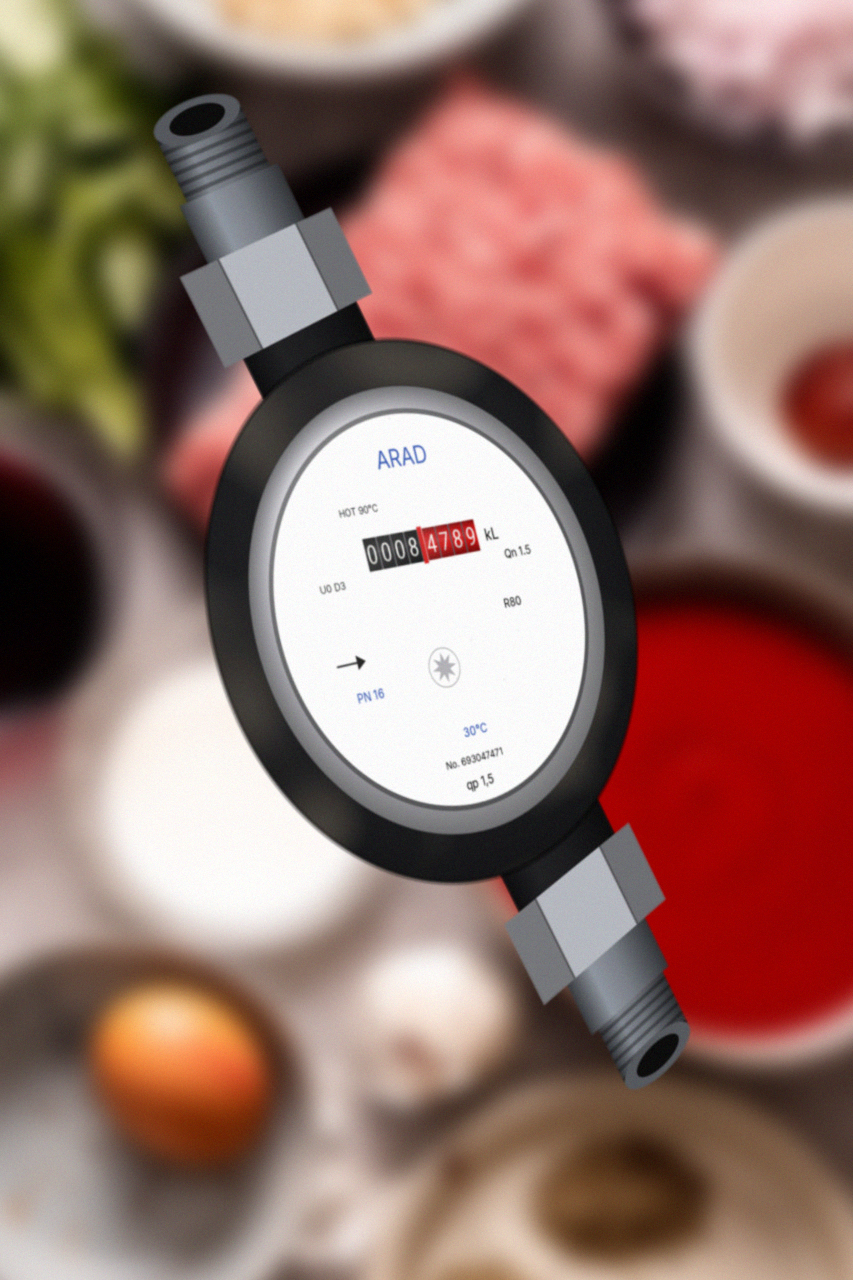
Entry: 8.4789 kL
